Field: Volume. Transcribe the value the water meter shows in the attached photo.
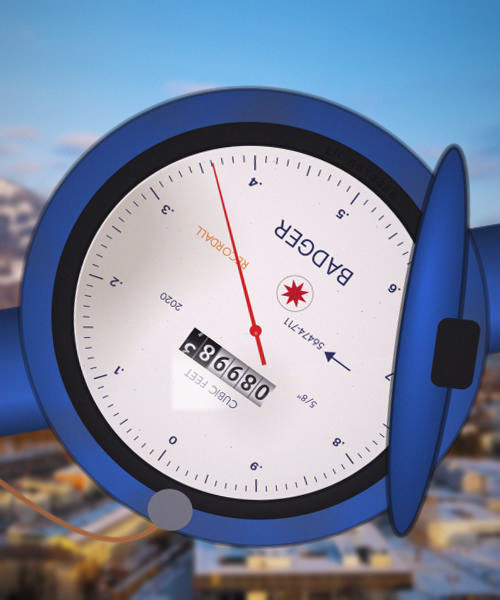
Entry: 89983.36 ft³
